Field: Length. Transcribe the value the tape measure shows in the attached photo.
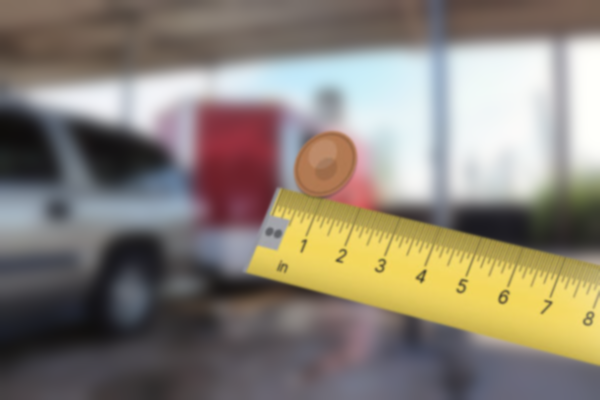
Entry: 1.5 in
